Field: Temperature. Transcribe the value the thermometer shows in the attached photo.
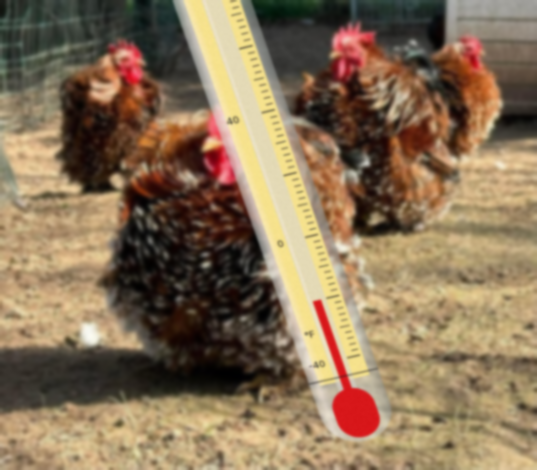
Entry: -20 °F
